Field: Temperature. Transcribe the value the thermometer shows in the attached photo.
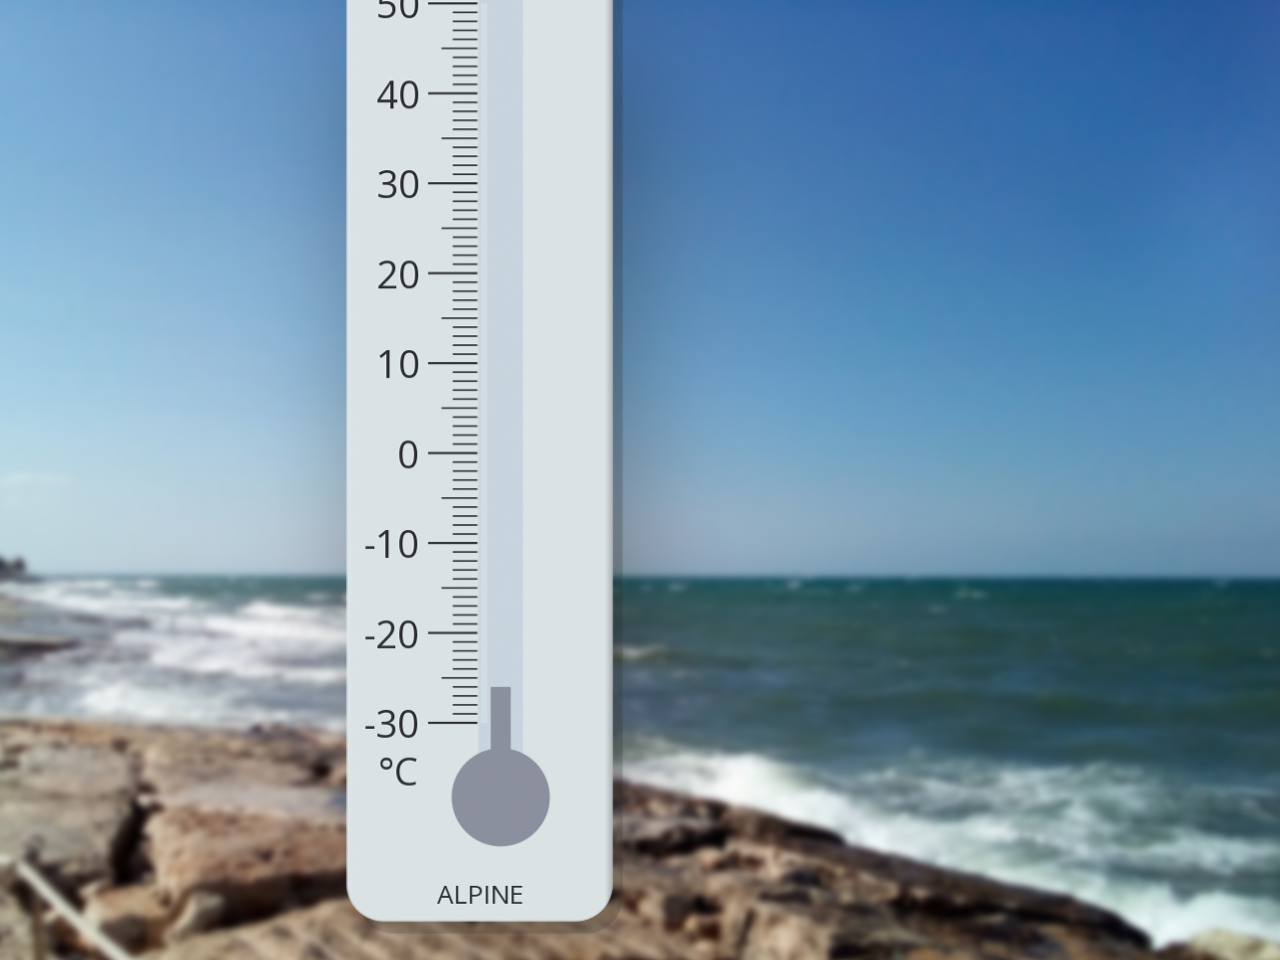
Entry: -26 °C
